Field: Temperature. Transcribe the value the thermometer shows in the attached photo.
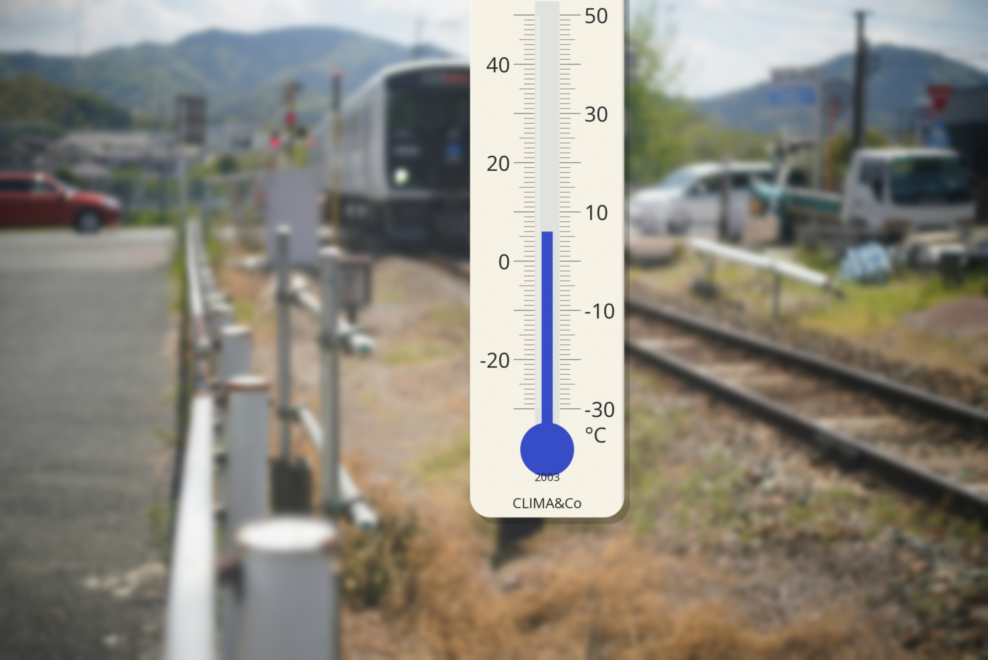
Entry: 6 °C
